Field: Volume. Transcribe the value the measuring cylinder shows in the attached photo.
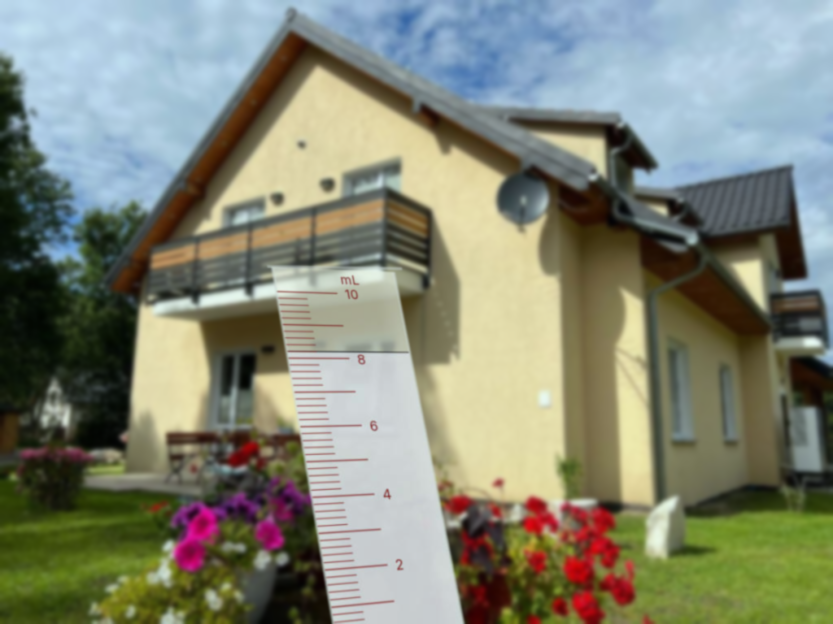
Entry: 8.2 mL
